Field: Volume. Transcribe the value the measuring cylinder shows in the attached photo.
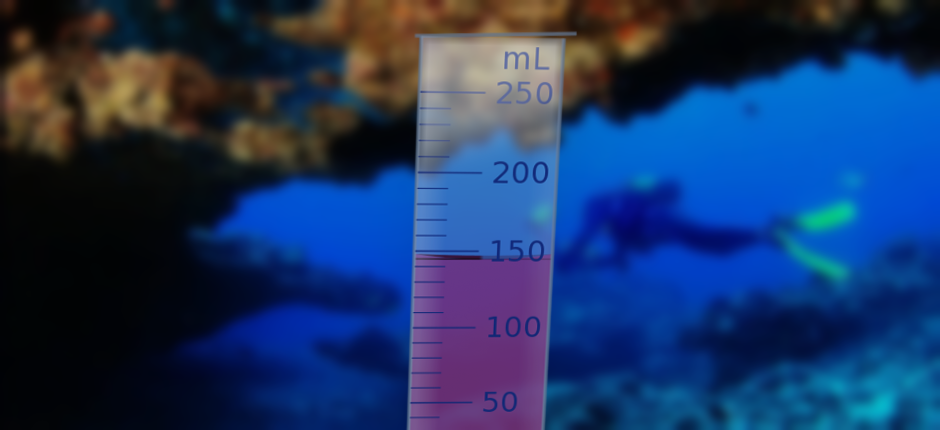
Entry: 145 mL
